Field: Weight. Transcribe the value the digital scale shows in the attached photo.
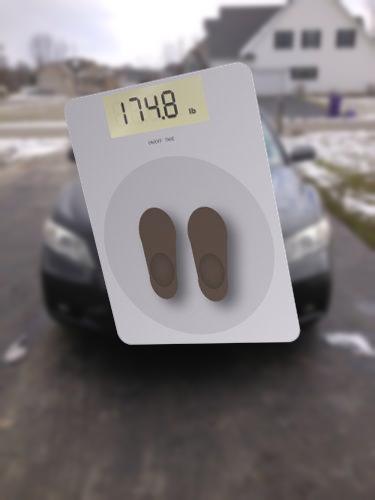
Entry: 174.8 lb
